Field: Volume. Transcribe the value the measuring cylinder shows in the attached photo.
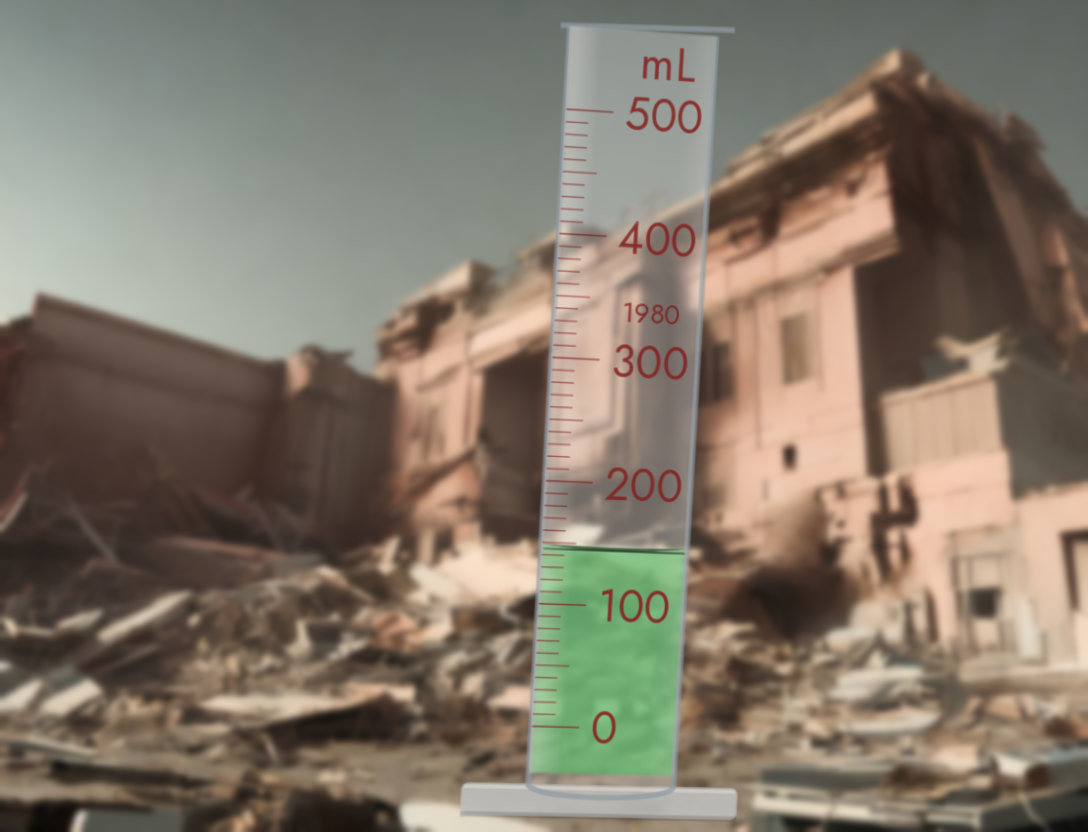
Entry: 145 mL
